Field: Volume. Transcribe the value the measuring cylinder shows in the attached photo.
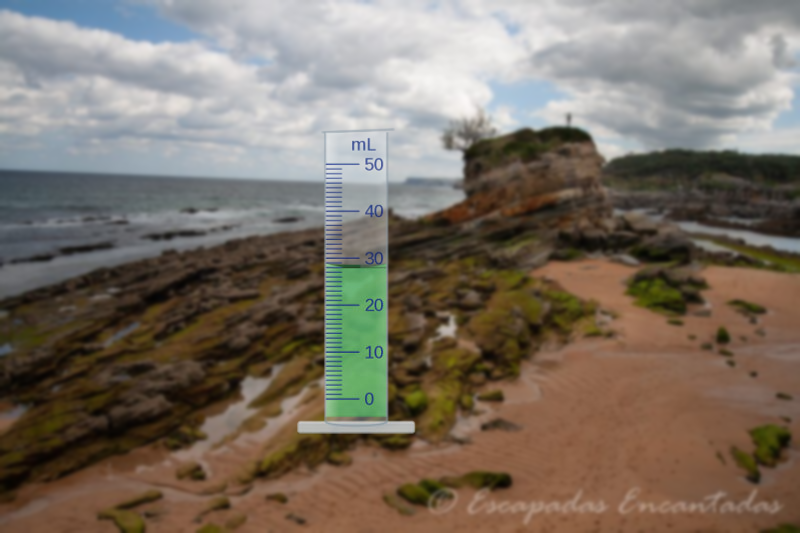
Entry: 28 mL
